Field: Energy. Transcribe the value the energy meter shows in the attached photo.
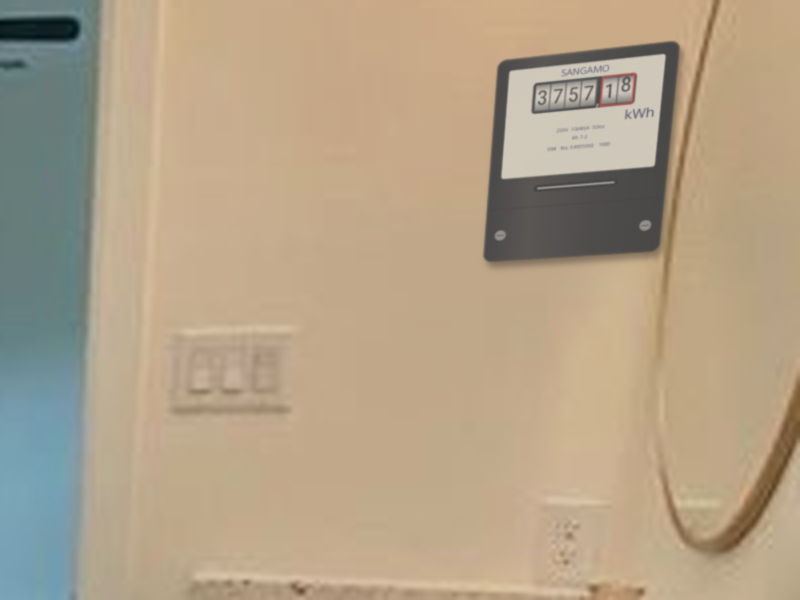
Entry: 3757.18 kWh
